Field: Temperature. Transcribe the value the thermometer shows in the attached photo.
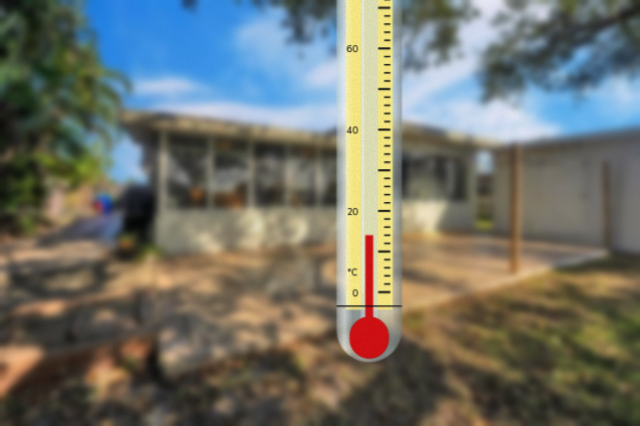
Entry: 14 °C
